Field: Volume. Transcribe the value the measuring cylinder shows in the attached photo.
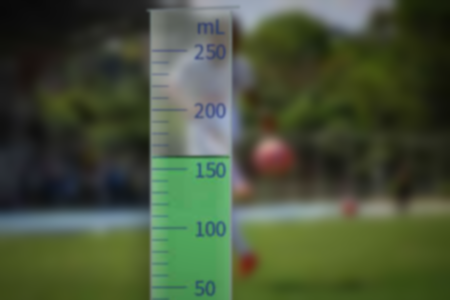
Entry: 160 mL
